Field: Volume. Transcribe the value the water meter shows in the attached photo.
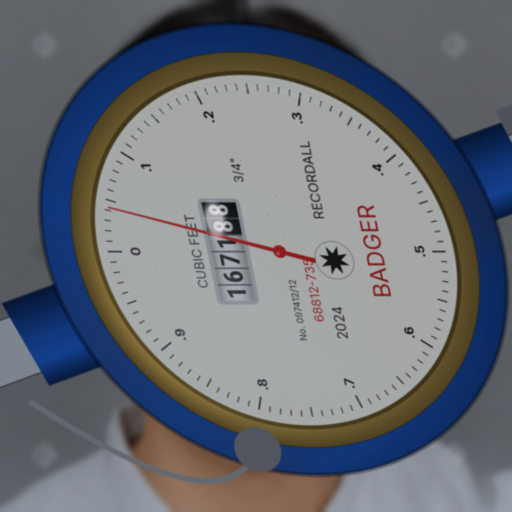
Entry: 167188.04 ft³
